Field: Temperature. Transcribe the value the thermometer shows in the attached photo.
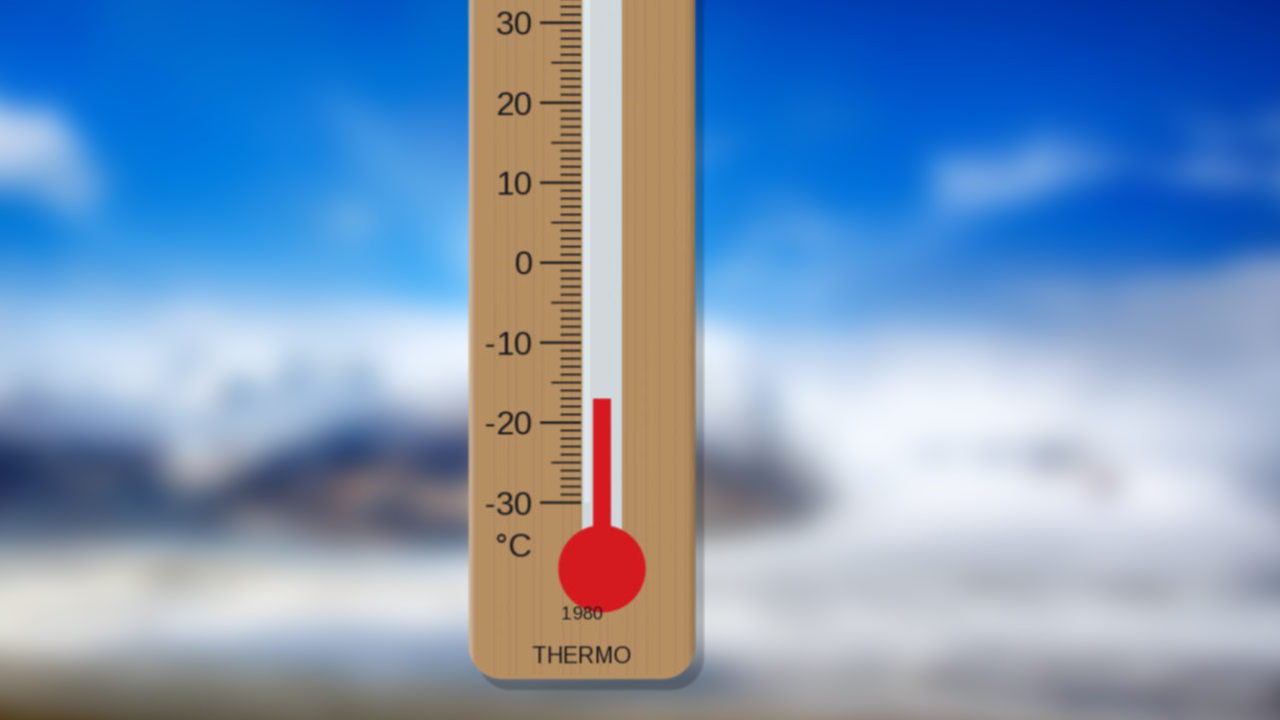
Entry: -17 °C
